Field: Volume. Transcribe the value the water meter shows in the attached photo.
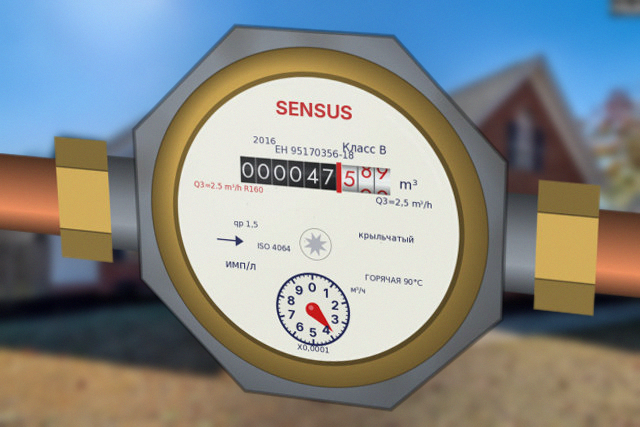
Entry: 47.5893 m³
